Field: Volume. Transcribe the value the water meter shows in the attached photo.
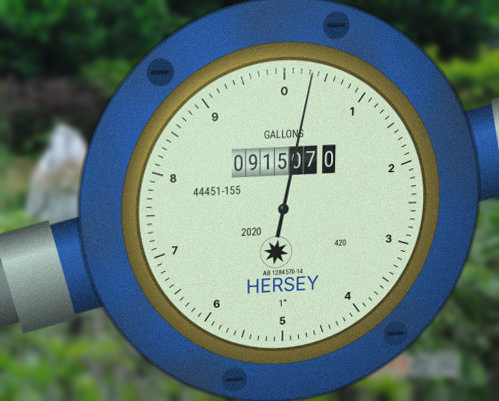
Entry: 915070.3 gal
